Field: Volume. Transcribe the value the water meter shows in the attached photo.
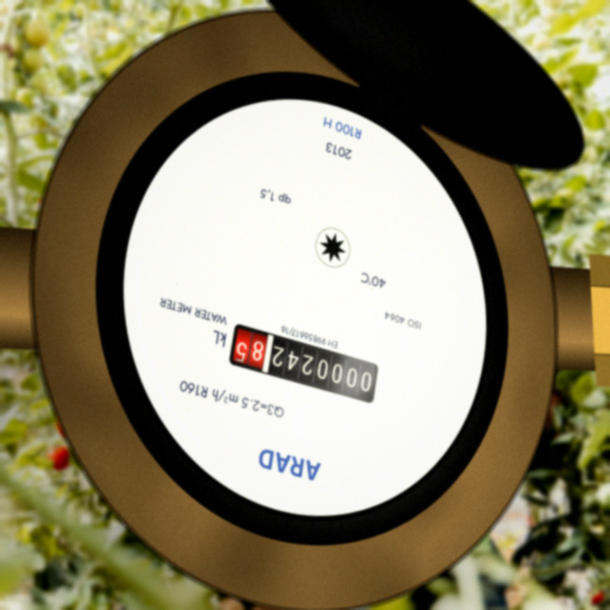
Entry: 242.85 kL
